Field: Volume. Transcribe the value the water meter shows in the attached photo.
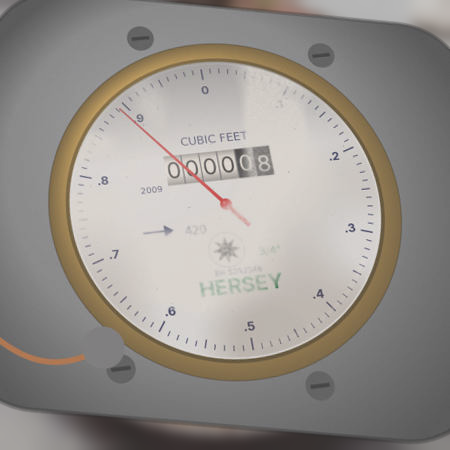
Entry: 7.89 ft³
